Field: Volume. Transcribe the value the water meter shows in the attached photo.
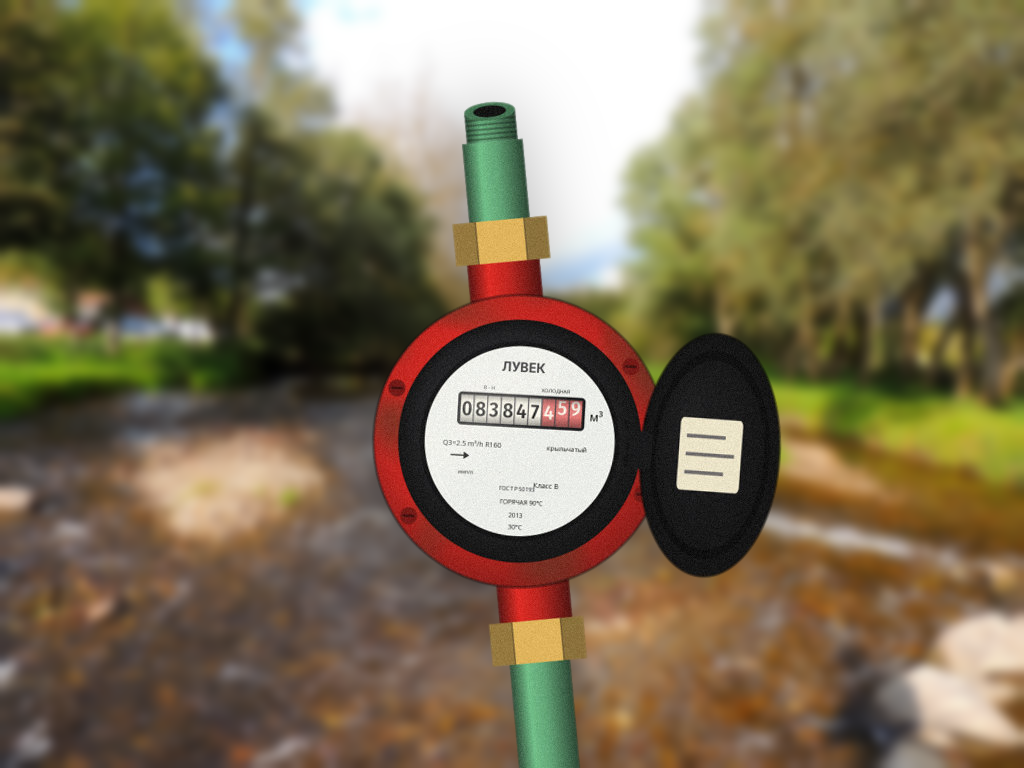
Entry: 83847.459 m³
